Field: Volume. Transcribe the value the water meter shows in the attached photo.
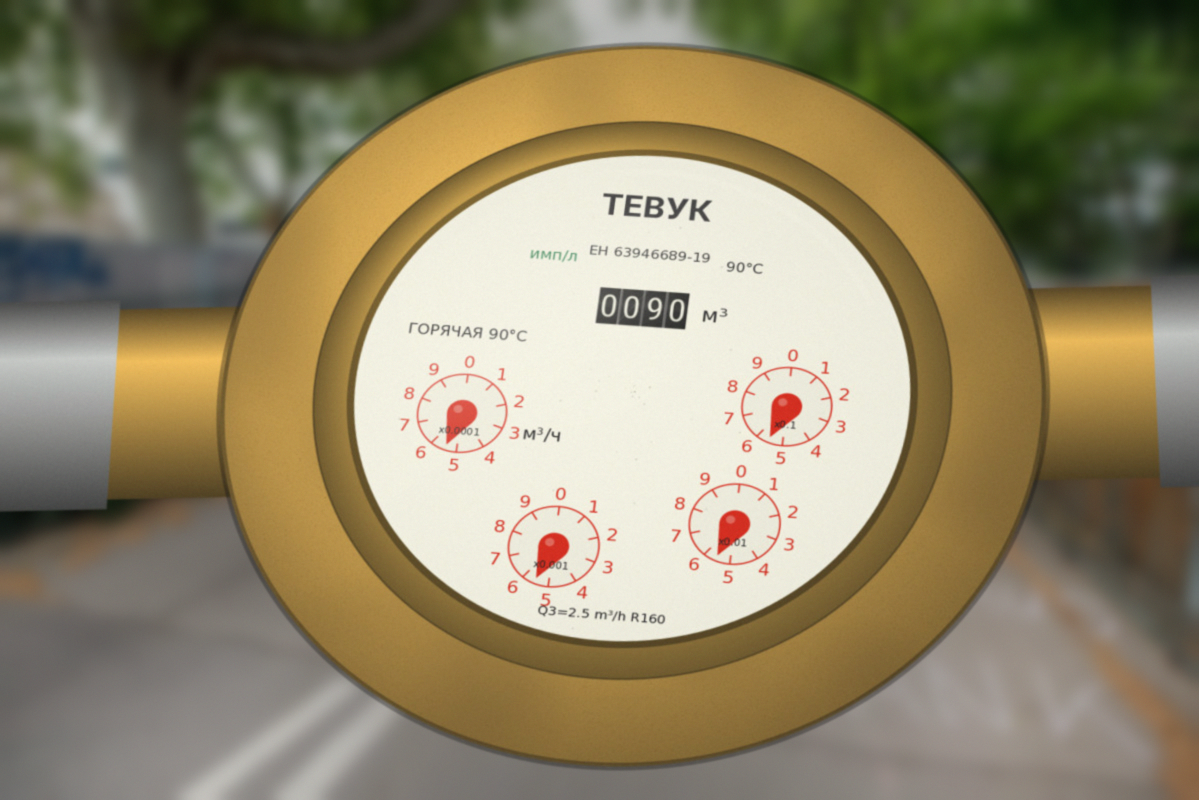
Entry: 90.5555 m³
